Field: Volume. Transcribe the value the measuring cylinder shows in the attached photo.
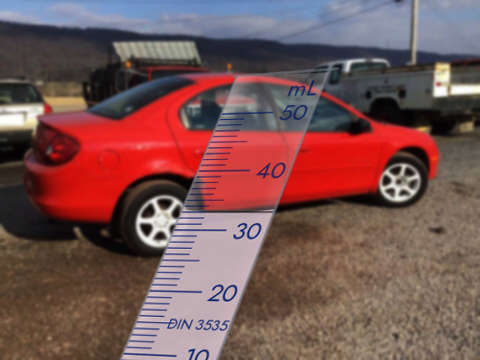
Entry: 33 mL
